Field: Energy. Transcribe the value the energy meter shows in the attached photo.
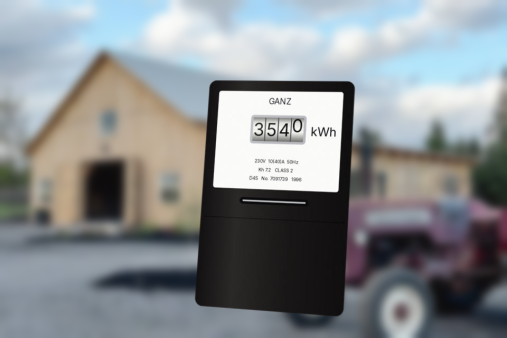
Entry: 3540 kWh
